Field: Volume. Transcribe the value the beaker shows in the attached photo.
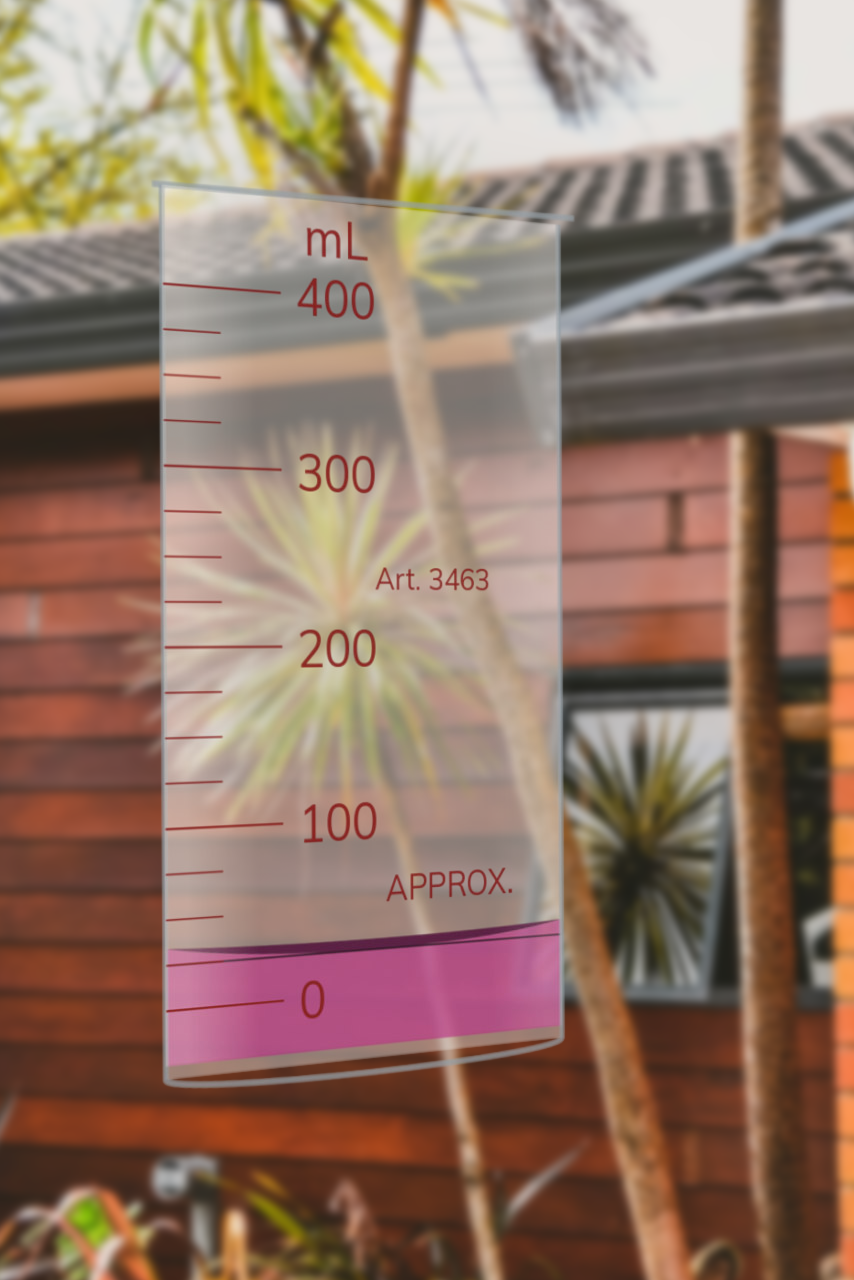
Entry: 25 mL
